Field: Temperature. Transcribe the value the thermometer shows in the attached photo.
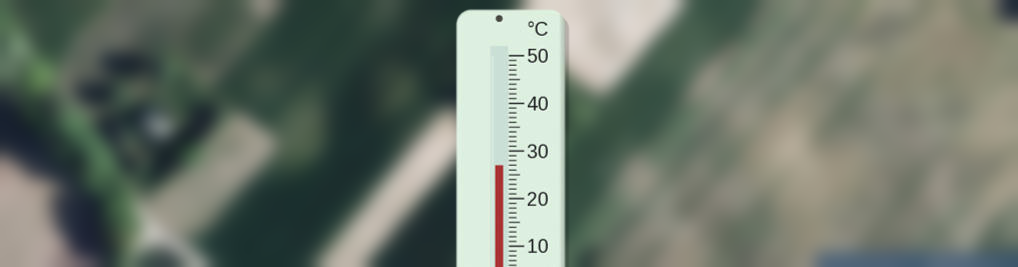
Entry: 27 °C
